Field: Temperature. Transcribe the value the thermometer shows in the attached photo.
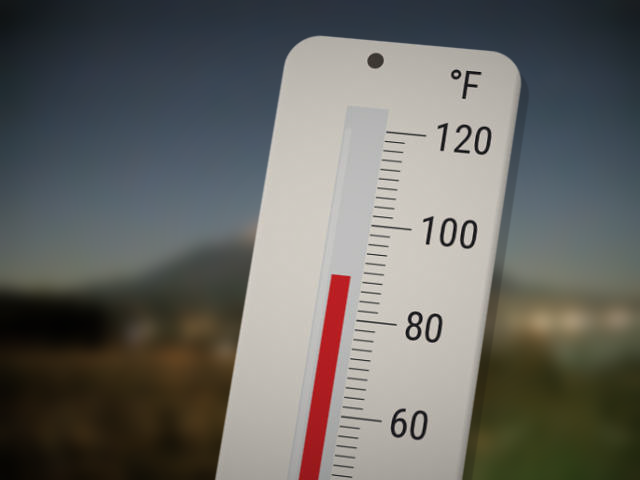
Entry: 89 °F
